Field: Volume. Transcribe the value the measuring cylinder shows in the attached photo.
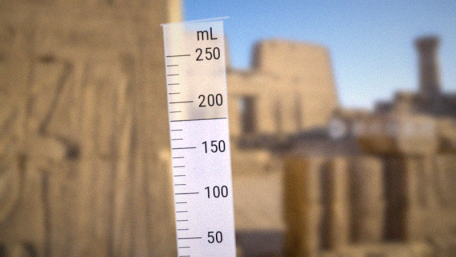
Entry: 180 mL
